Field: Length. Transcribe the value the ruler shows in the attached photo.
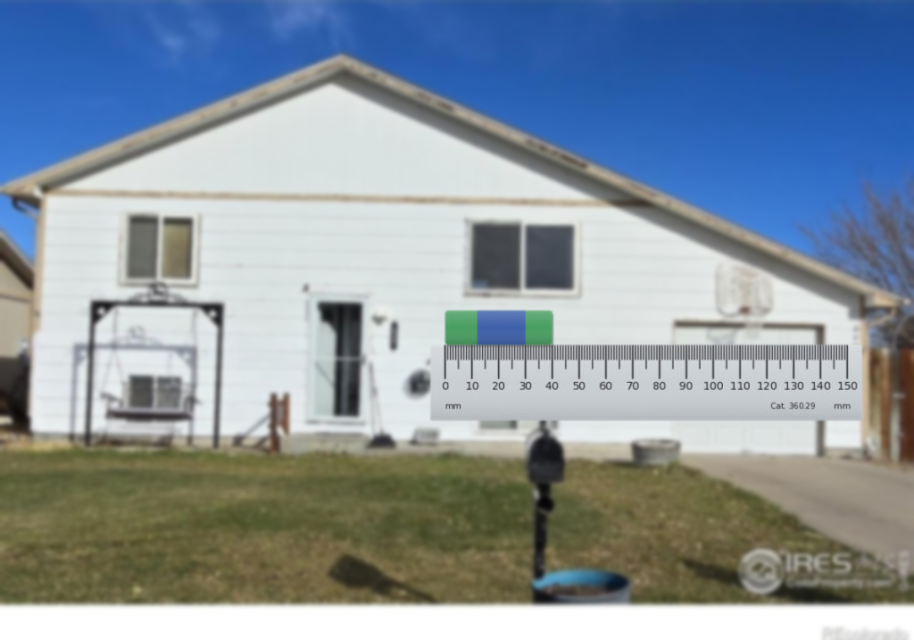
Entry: 40 mm
